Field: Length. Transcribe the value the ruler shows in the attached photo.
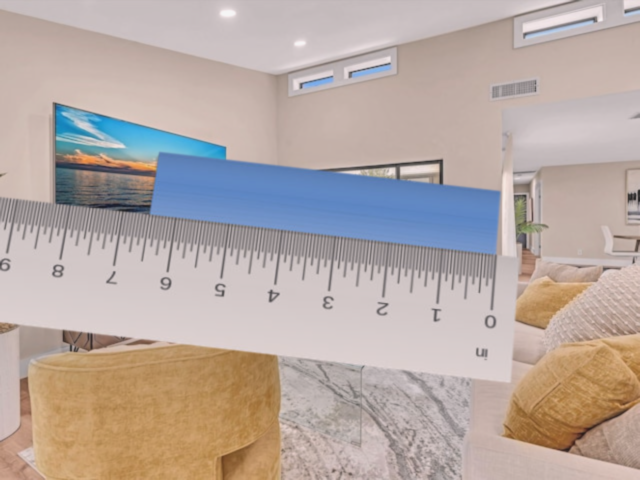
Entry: 6.5 in
